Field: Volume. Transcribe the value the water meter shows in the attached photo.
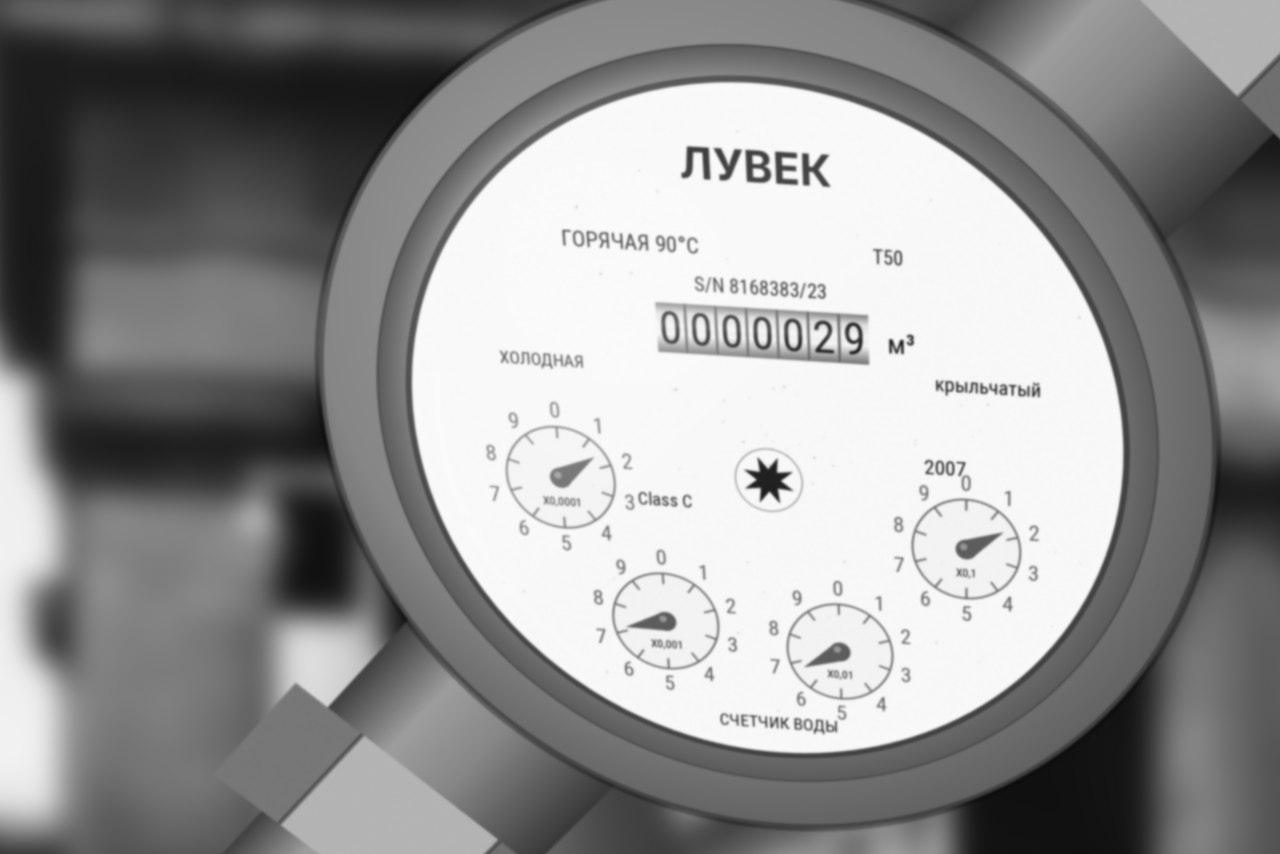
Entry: 29.1671 m³
